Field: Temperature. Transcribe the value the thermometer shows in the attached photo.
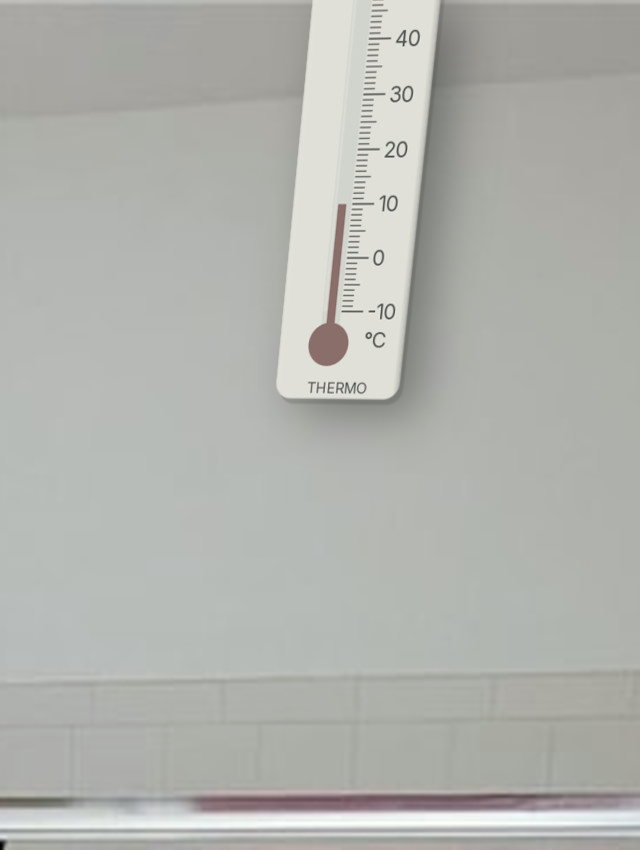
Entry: 10 °C
